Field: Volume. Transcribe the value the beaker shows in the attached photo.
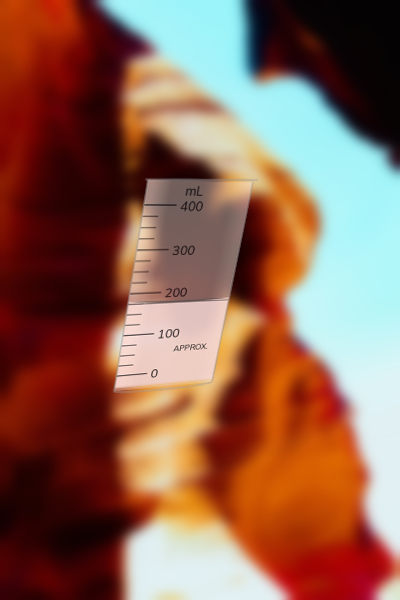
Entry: 175 mL
